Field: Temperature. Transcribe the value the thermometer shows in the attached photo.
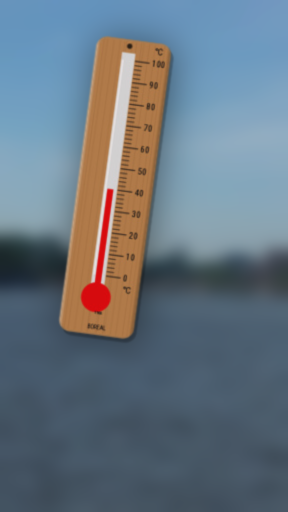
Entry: 40 °C
